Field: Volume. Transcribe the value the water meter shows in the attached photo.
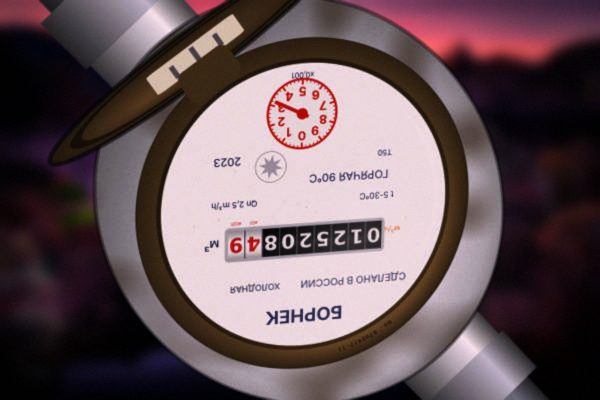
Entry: 125208.493 m³
